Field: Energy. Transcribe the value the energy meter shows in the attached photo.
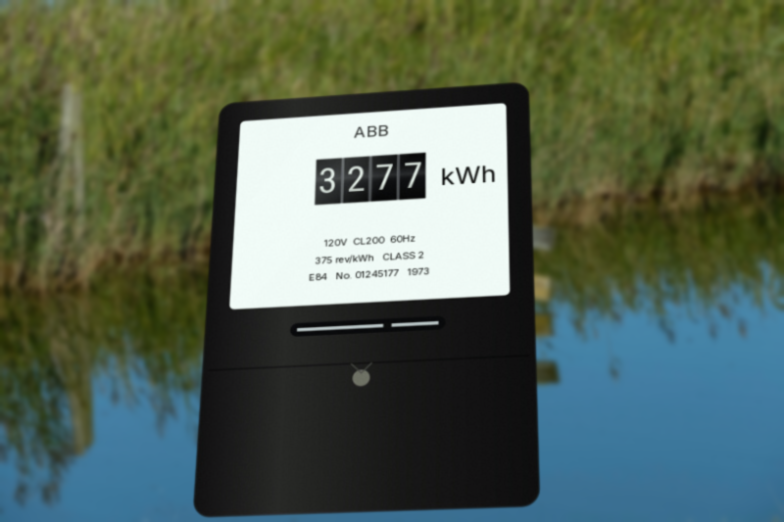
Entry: 3277 kWh
